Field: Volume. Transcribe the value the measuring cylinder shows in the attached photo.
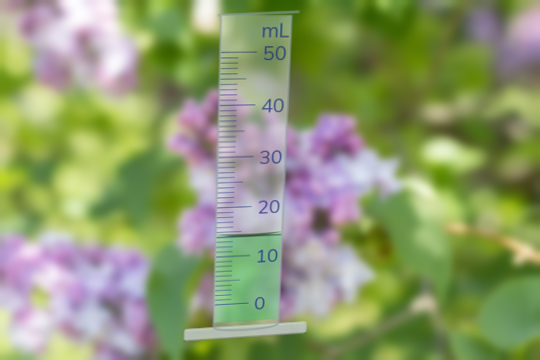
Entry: 14 mL
